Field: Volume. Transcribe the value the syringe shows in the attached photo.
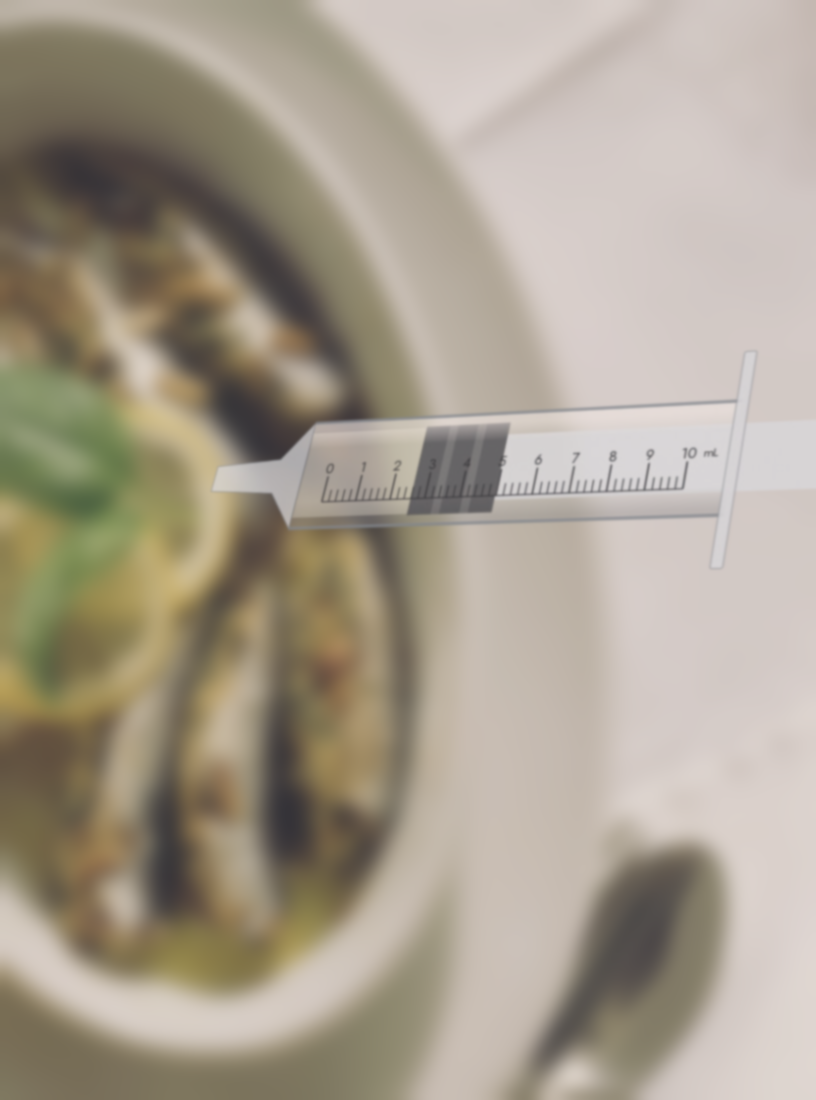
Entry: 2.6 mL
